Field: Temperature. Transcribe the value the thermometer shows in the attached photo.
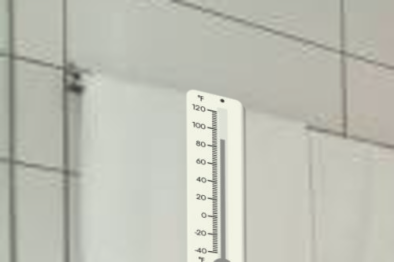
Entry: 90 °F
